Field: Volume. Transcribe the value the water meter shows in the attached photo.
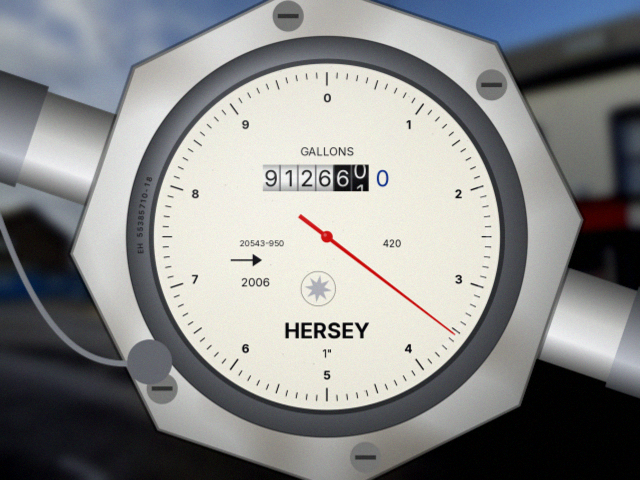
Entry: 9126603.5 gal
